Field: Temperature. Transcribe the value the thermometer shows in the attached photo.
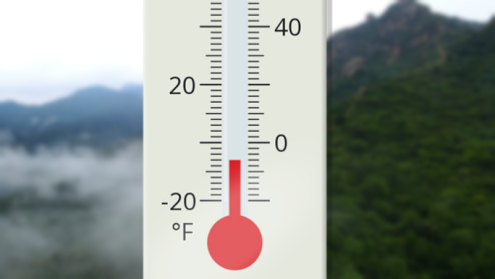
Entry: -6 °F
